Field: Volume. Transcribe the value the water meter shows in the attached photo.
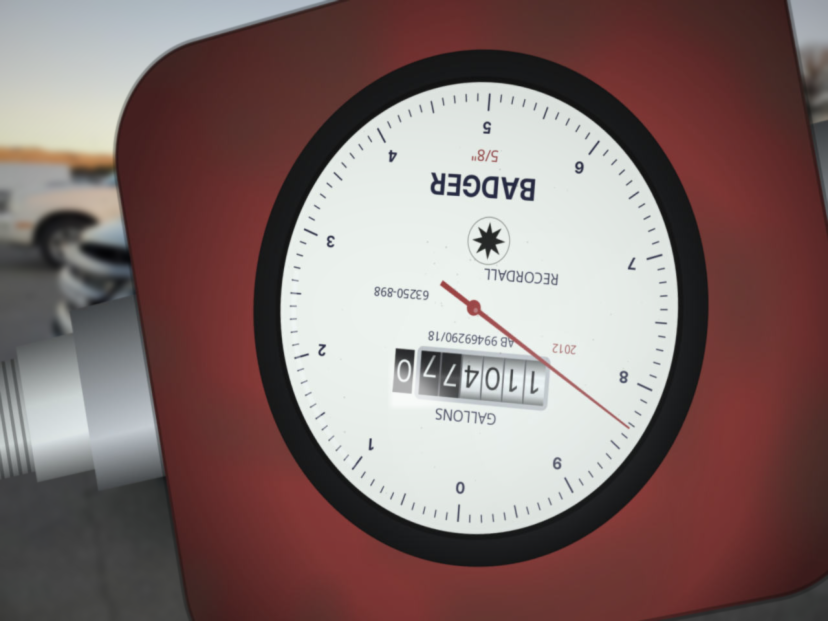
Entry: 1104768.3 gal
